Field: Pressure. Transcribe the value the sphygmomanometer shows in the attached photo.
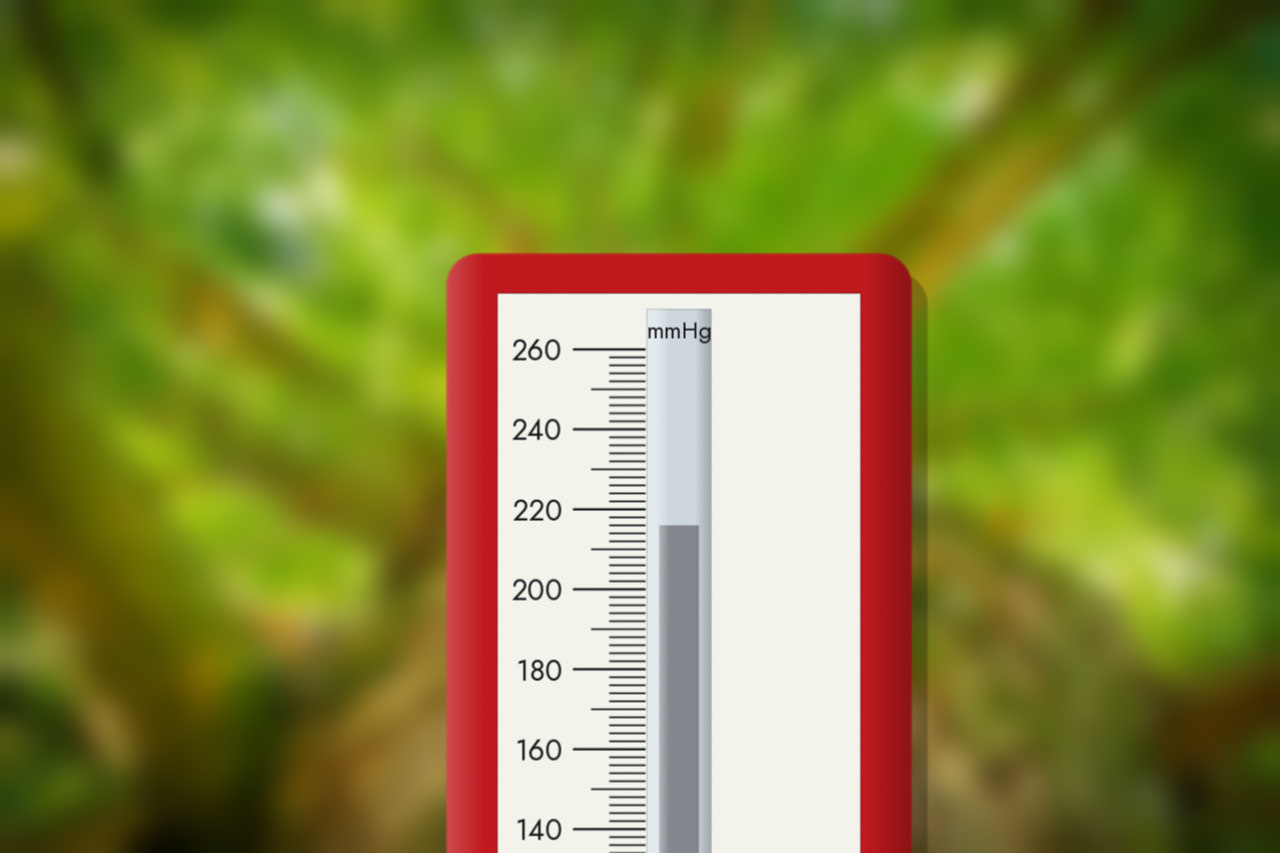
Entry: 216 mmHg
